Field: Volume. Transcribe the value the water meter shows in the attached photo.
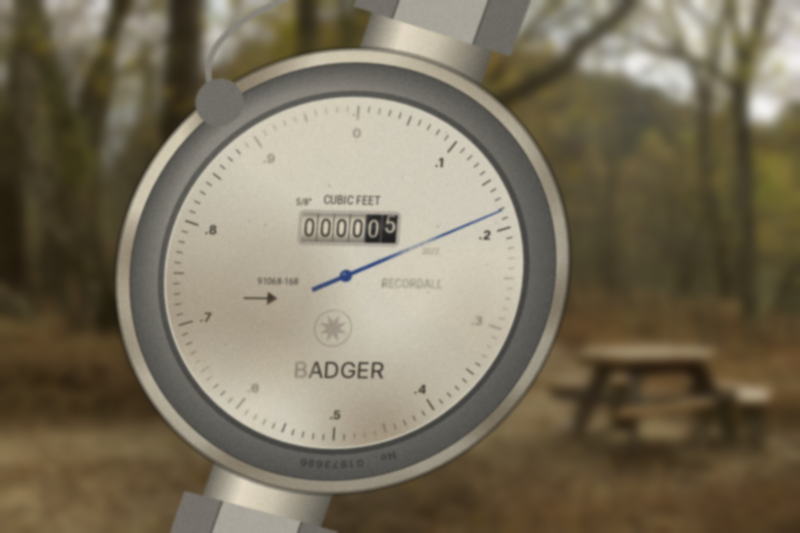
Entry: 5.18 ft³
